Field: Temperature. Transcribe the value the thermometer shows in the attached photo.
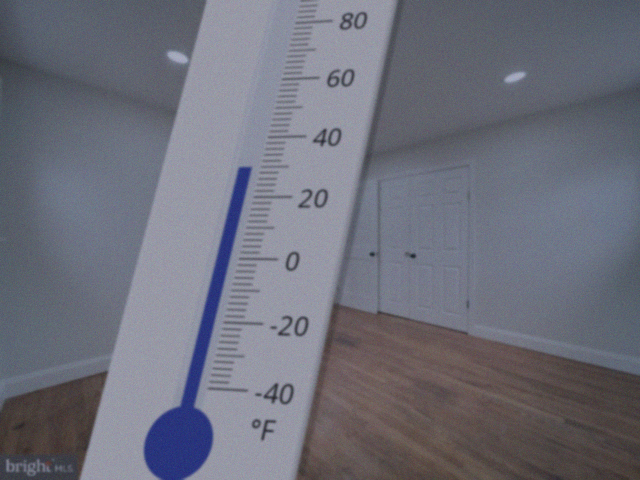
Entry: 30 °F
